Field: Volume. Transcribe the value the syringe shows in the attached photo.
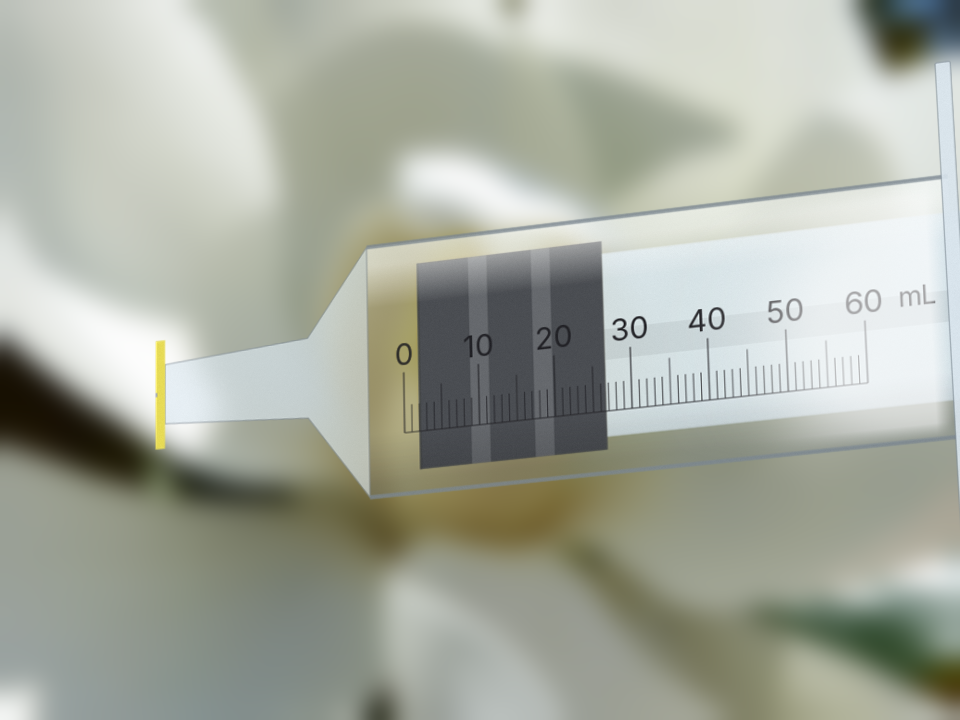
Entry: 2 mL
